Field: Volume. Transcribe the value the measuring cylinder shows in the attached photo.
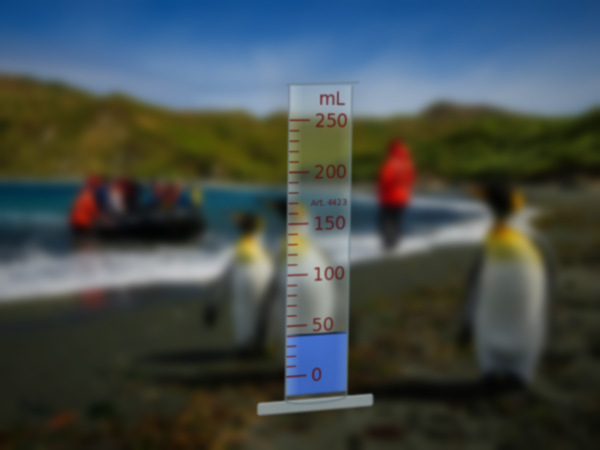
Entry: 40 mL
